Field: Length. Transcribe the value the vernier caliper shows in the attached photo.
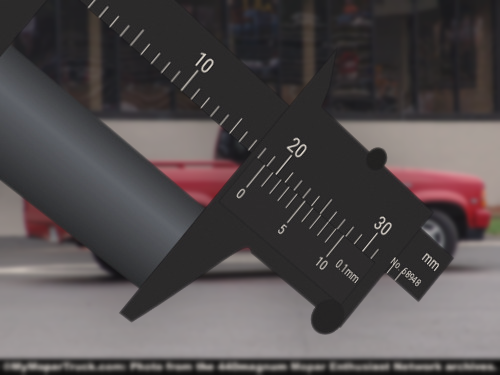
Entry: 18.8 mm
